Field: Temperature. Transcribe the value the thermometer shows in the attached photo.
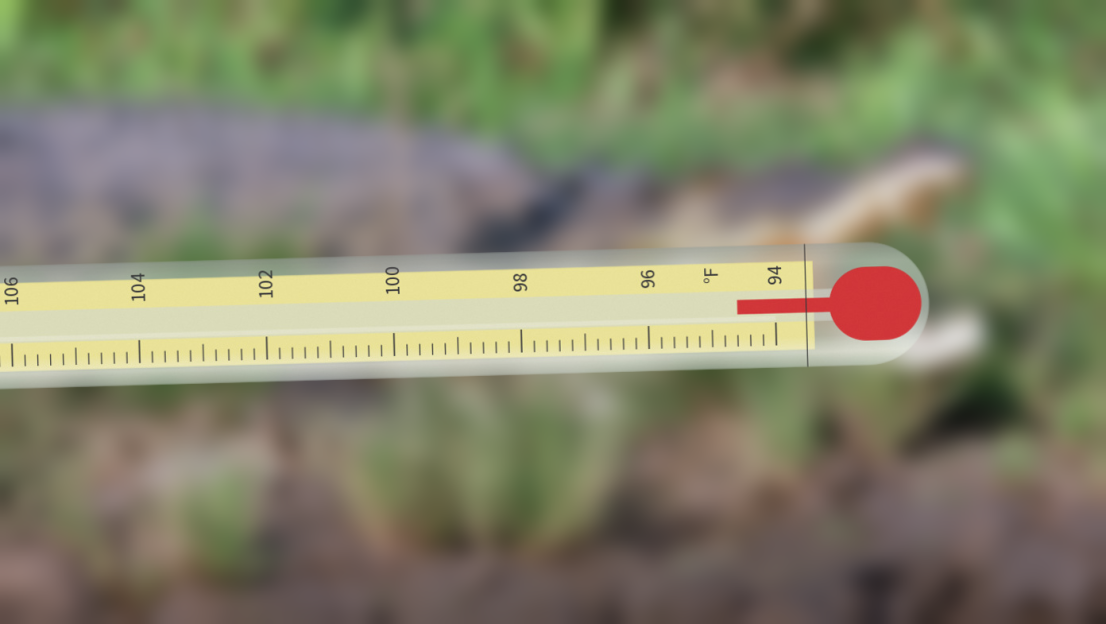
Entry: 94.6 °F
